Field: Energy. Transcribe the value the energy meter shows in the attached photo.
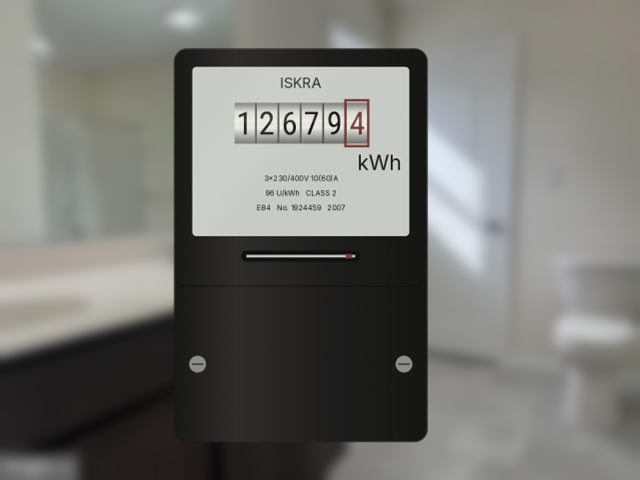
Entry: 12679.4 kWh
